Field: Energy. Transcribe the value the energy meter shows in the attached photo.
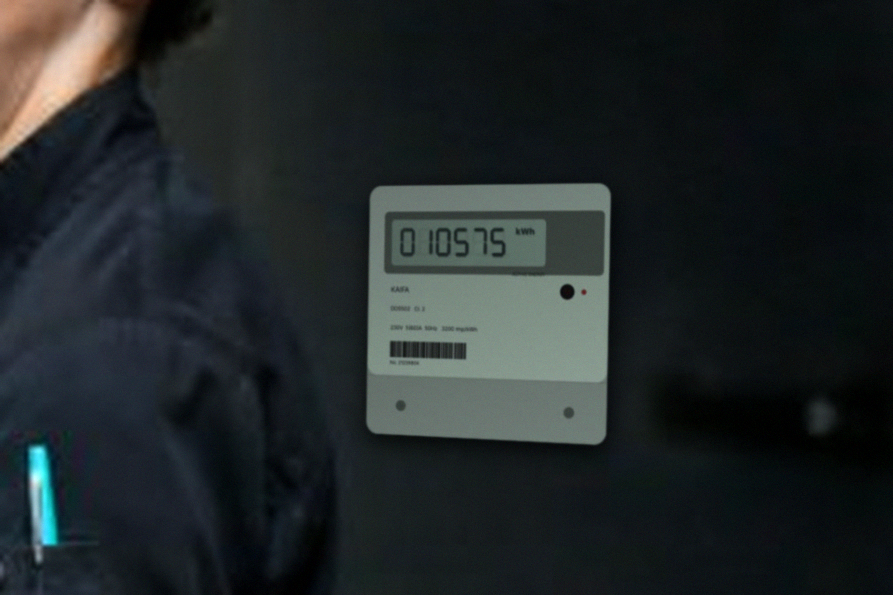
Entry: 10575 kWh
